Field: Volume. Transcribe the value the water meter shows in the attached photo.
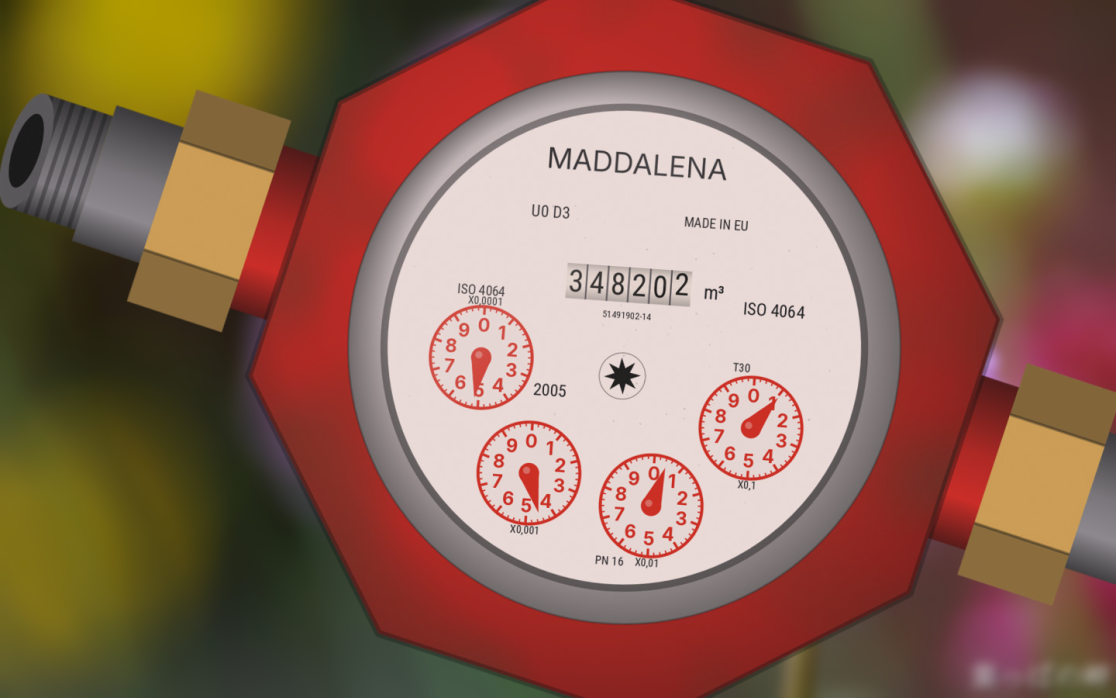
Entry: 348202.1045 m³
